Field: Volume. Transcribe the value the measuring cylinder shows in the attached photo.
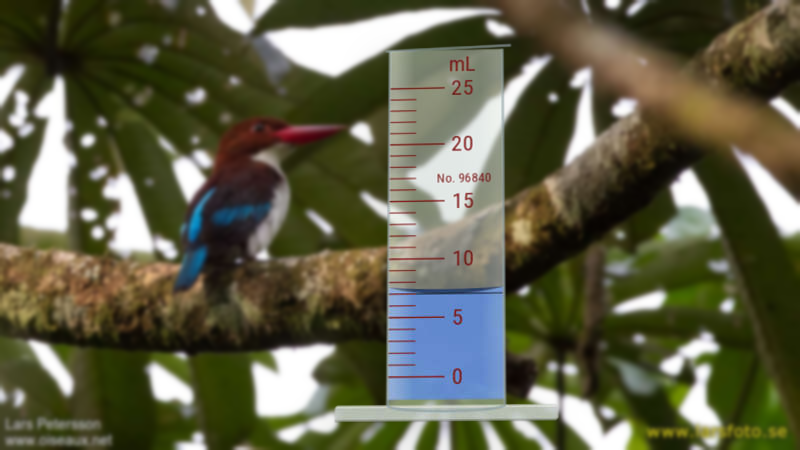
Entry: 7 mL
